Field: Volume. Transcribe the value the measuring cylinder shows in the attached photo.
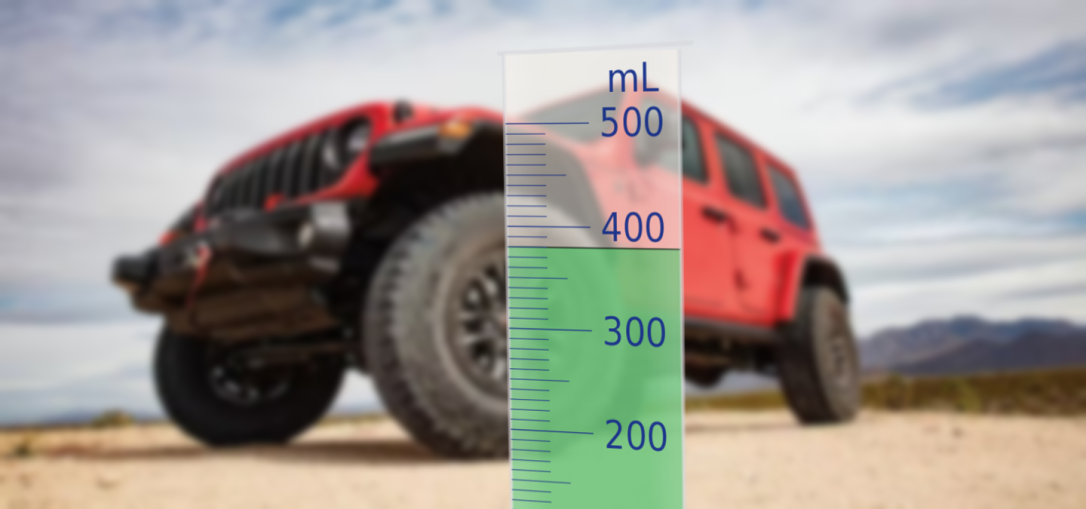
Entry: 380 mL
